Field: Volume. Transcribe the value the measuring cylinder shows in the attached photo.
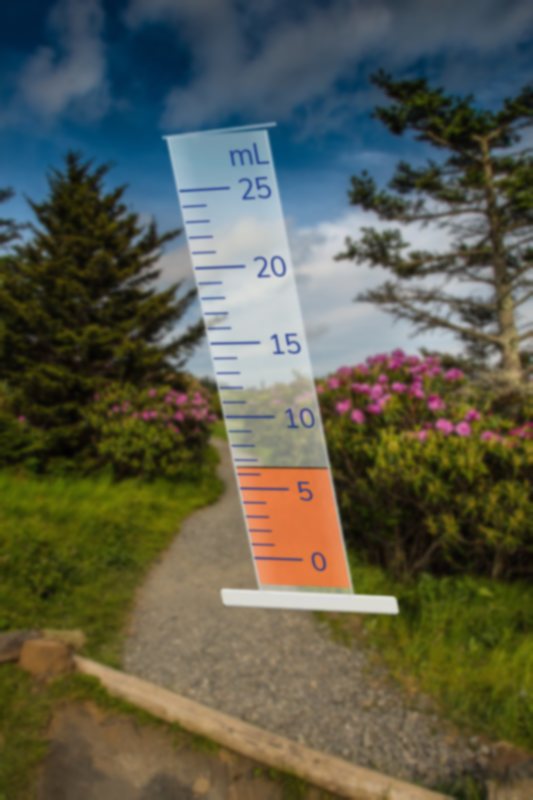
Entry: 6.5 mL
